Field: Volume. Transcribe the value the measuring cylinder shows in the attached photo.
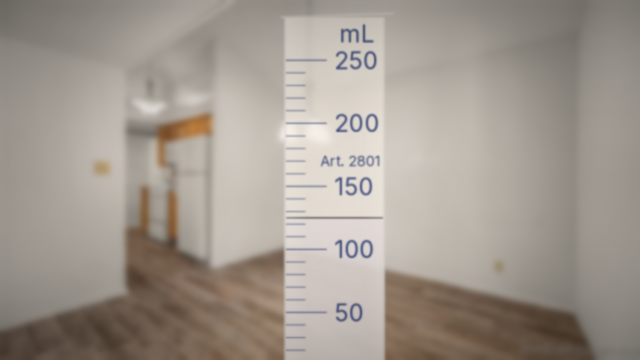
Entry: 125 mL
